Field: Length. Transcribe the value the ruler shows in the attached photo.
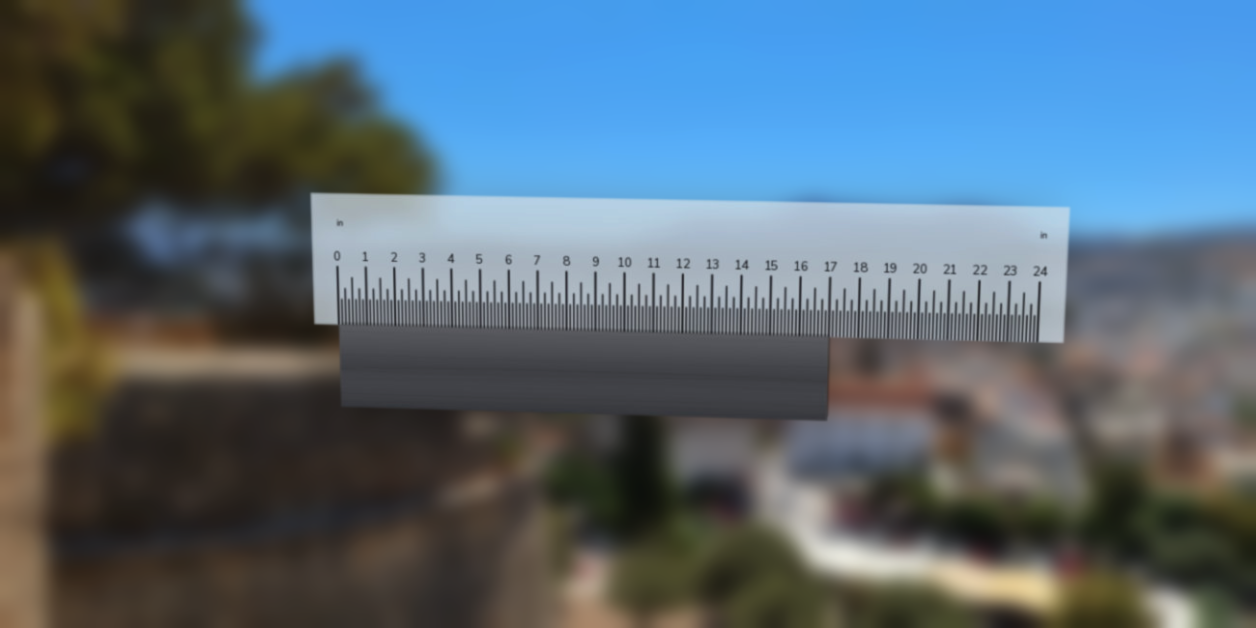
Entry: 17 in
